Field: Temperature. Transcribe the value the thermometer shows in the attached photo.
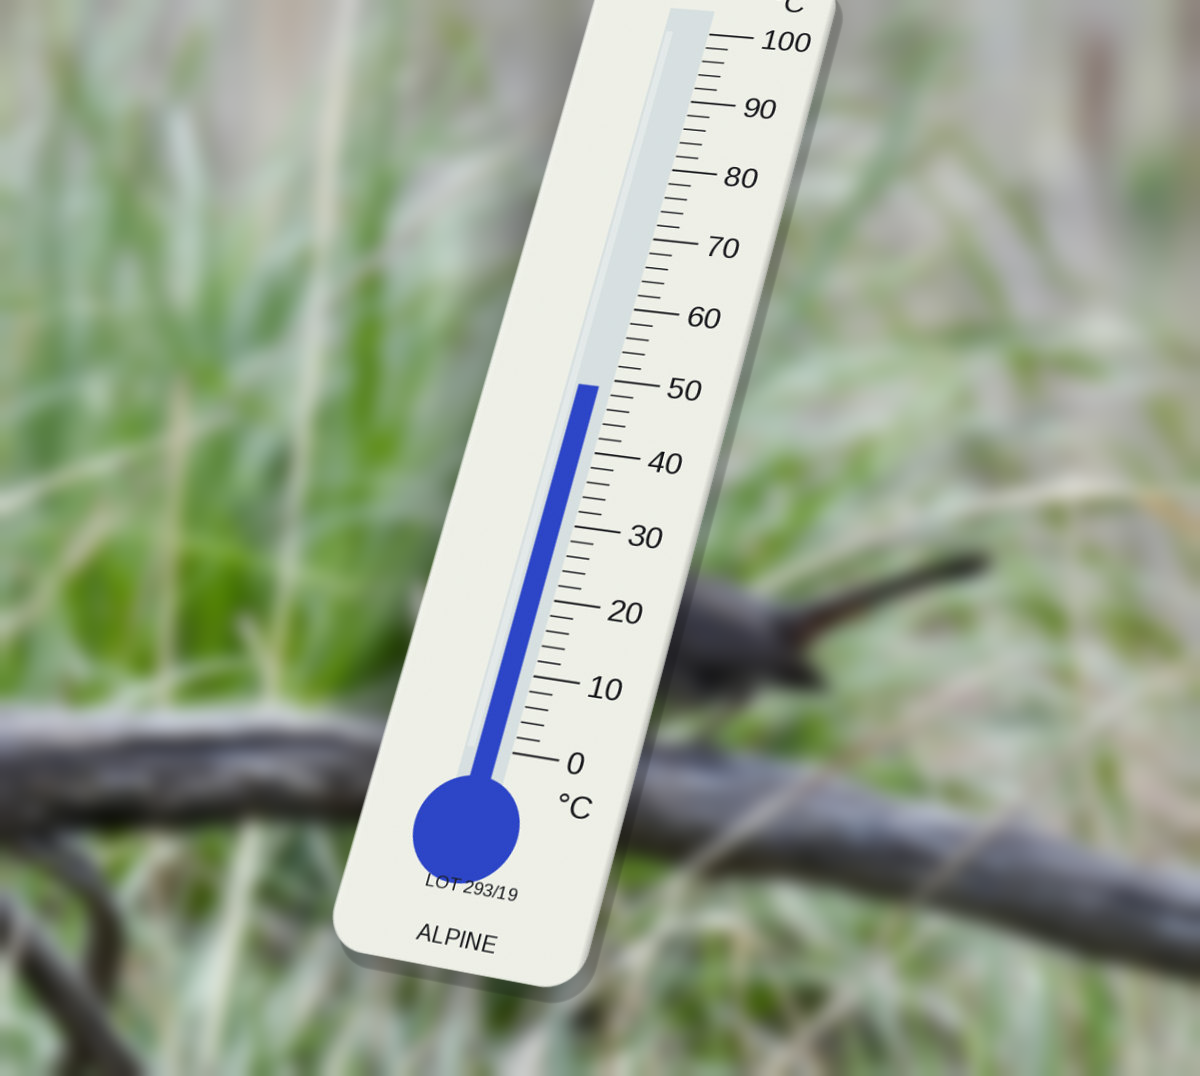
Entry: 49 °C
